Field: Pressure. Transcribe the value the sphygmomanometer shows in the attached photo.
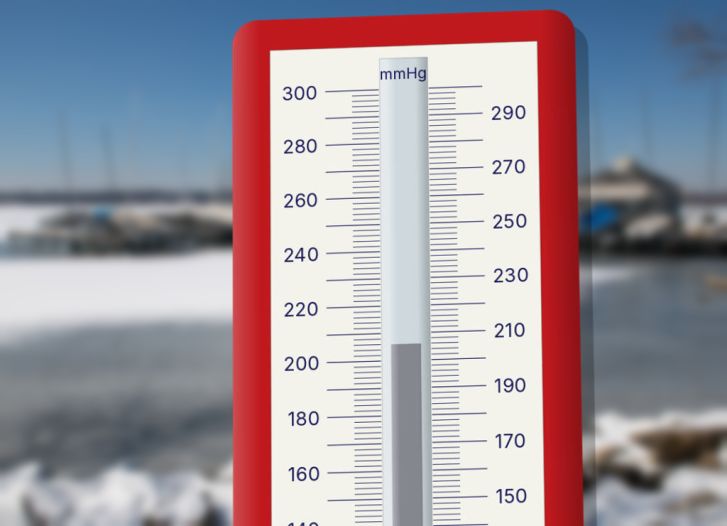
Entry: 206 mmHg
